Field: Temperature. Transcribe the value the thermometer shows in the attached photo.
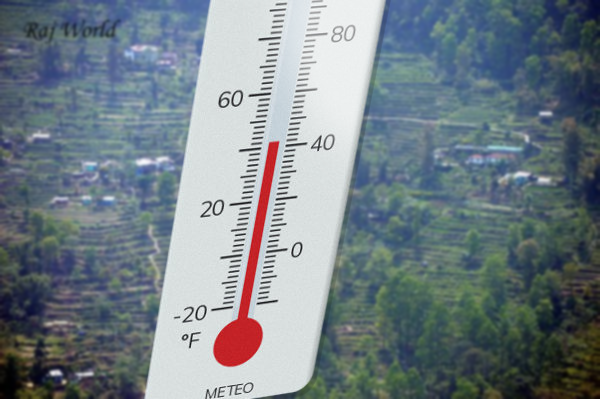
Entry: 42 °F
